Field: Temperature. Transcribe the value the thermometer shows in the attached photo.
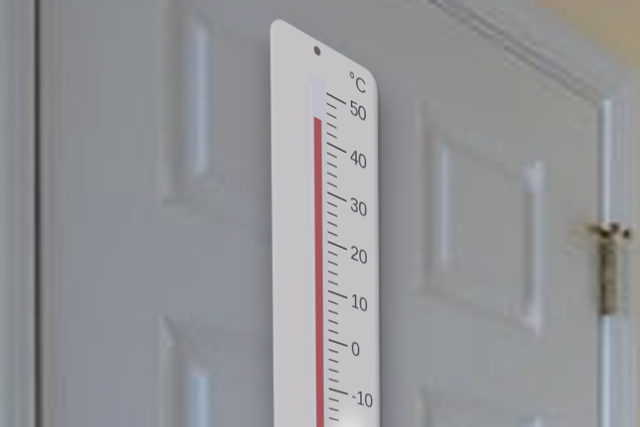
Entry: 44 °C
